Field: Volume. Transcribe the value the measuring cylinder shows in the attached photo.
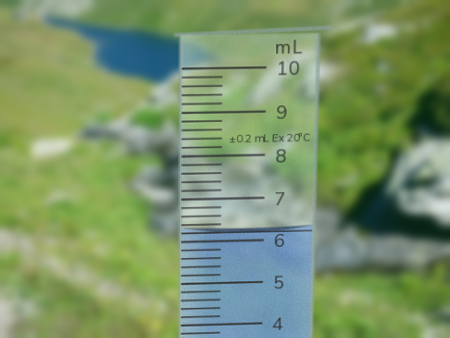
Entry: 6.2 mL
